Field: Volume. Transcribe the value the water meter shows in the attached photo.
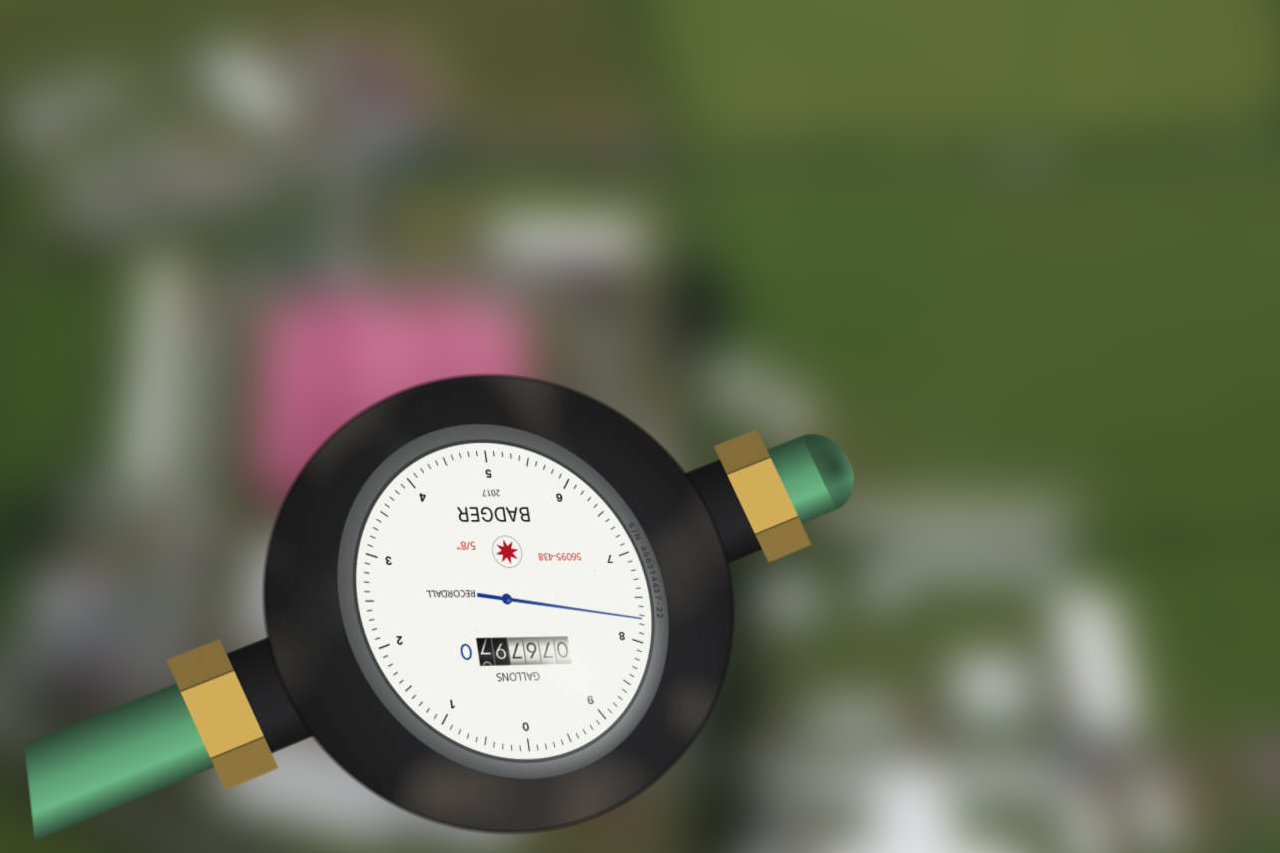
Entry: 767967.7 gal
